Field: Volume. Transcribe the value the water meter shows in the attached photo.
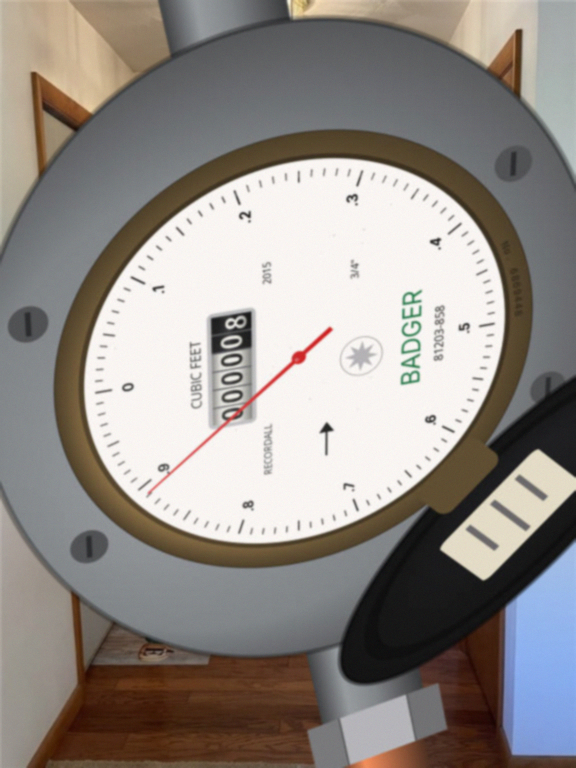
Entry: 7.89 ft³
